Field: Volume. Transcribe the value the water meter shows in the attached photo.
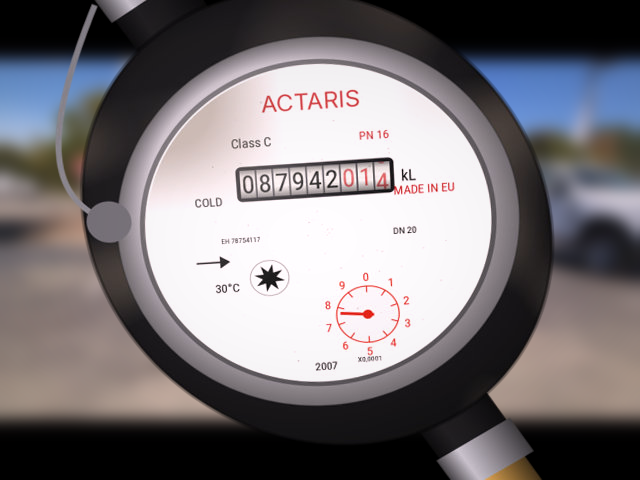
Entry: 87942.0137 kL
